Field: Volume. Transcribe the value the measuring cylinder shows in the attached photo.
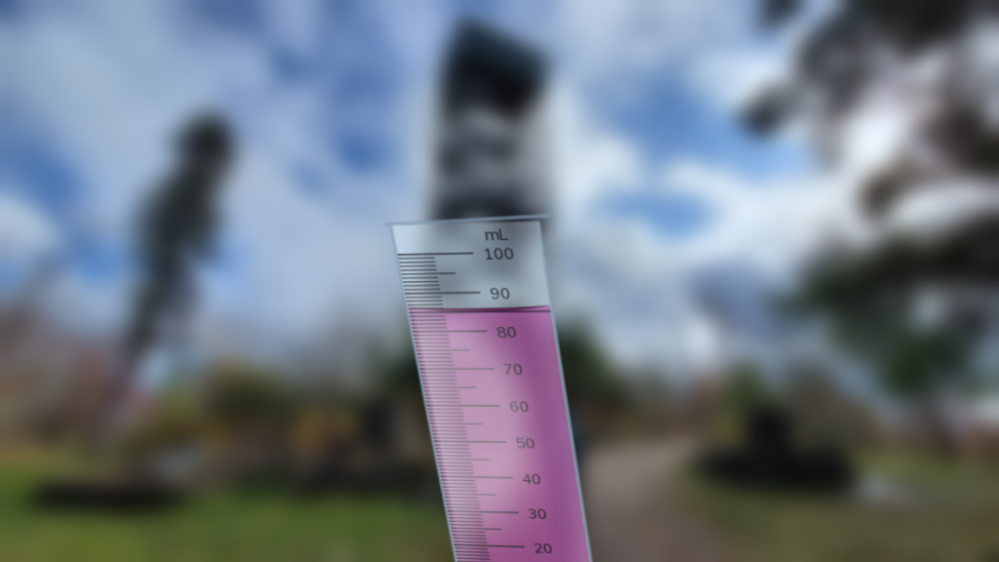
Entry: 85 mL
